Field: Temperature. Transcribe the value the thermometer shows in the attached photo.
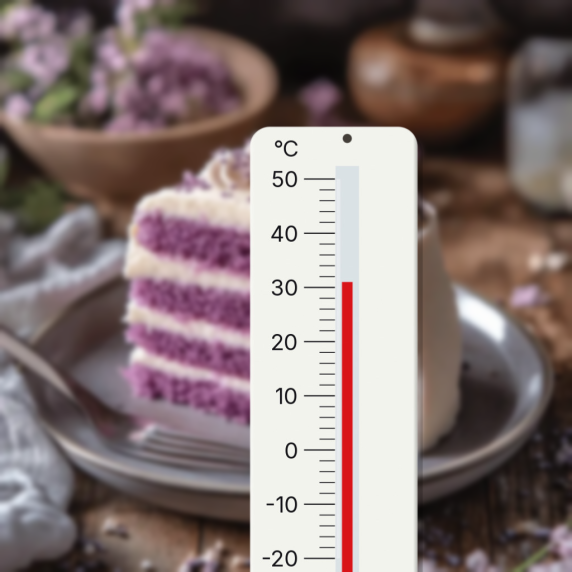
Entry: 31 °C
